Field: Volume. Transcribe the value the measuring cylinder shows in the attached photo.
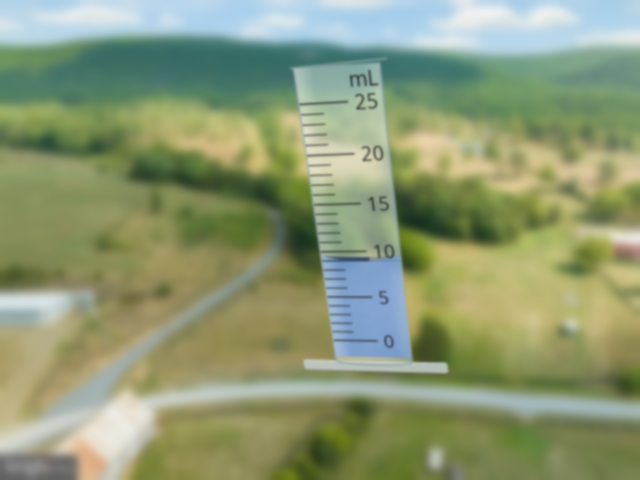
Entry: 9 mL
